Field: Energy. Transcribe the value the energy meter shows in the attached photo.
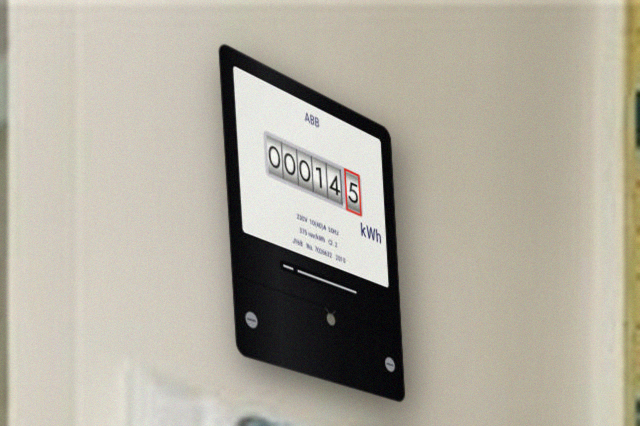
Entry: 14.5 kWh
